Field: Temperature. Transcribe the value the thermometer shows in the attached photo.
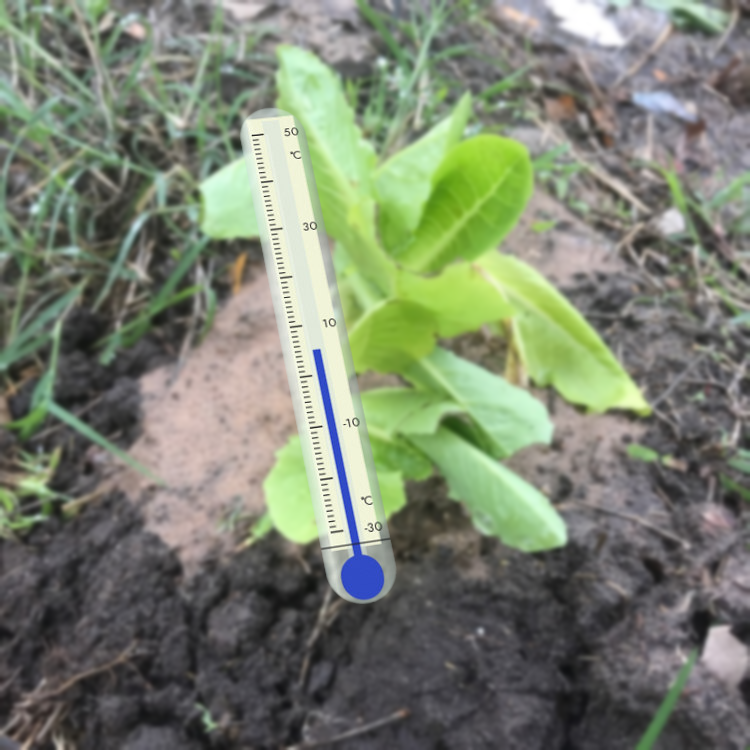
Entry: 5 °C
